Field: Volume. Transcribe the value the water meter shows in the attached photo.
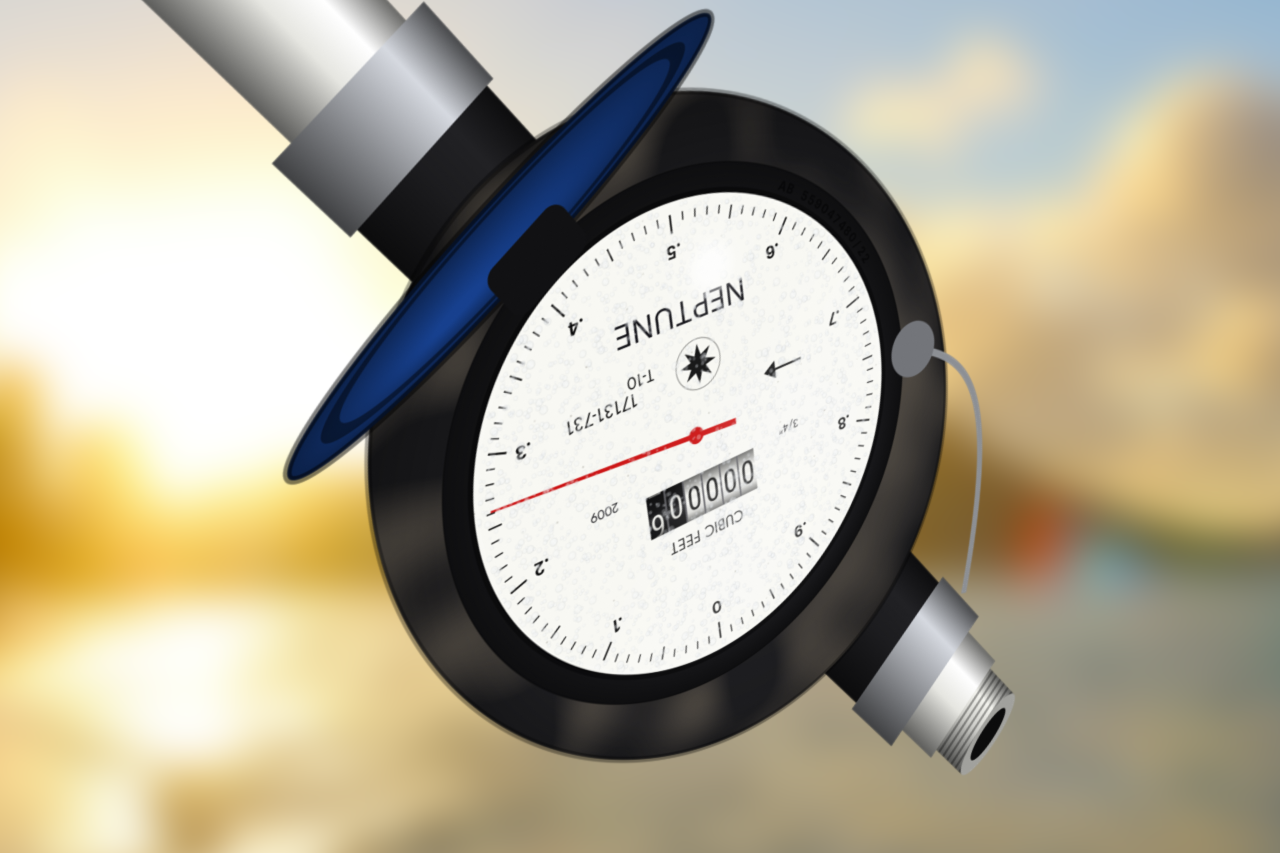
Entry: 6.26 ft³
